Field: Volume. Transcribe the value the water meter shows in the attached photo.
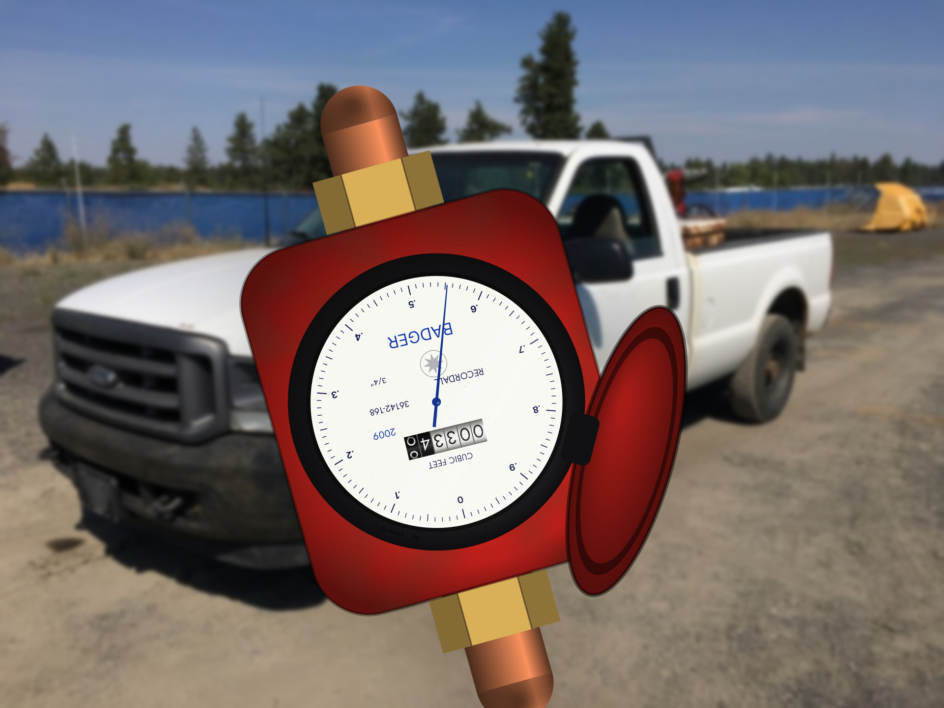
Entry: 3348.55 ft³
